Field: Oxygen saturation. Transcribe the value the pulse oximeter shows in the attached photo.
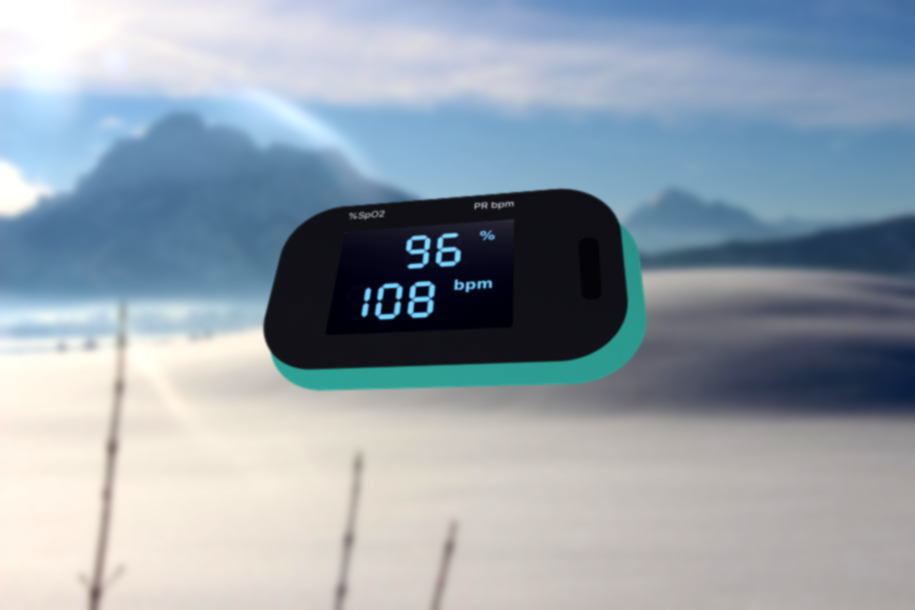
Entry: 96 %
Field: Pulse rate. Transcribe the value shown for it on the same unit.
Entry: 108 bpm
